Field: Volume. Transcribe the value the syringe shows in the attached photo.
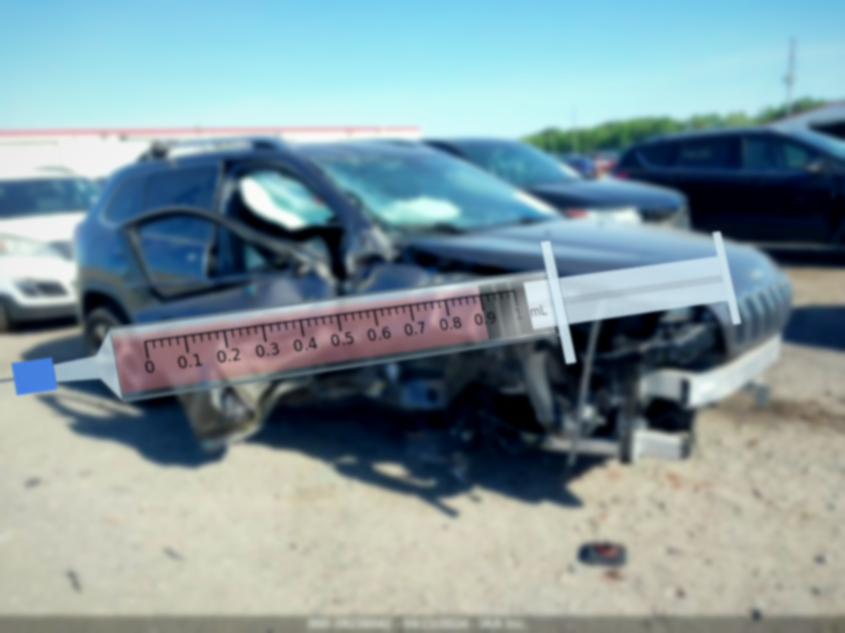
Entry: 0.9 mL
